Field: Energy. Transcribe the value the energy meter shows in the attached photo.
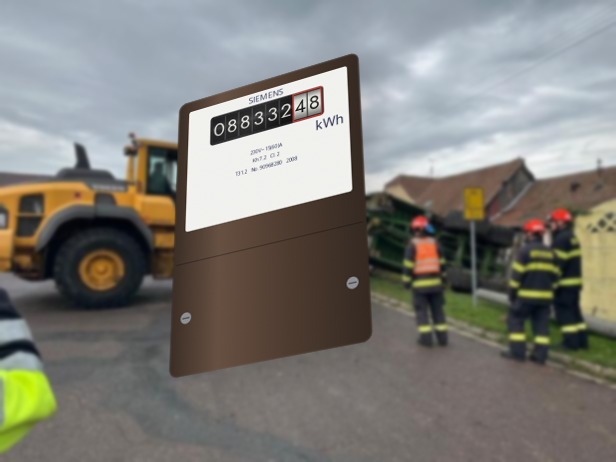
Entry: 88332.48 kWh
